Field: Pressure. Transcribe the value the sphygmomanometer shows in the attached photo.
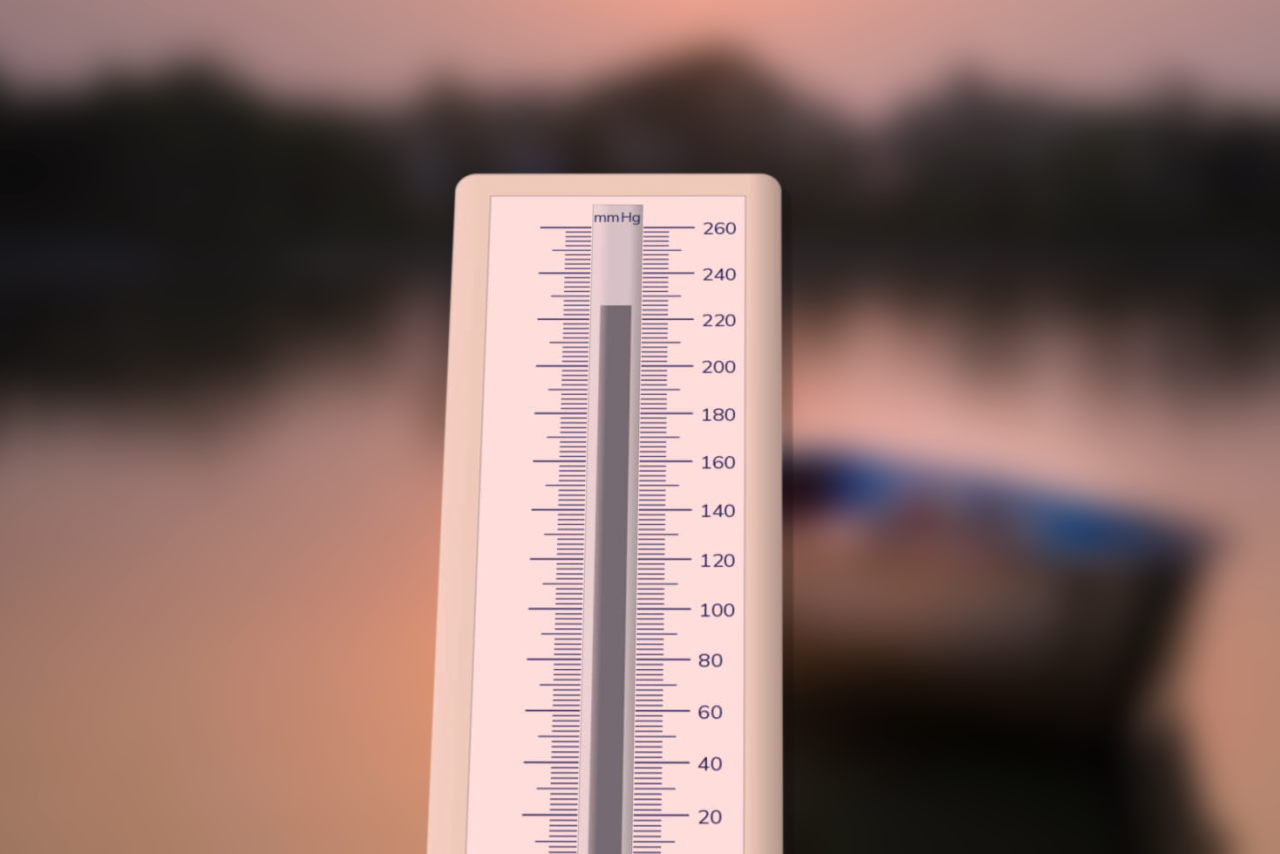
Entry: 226 mmHg
